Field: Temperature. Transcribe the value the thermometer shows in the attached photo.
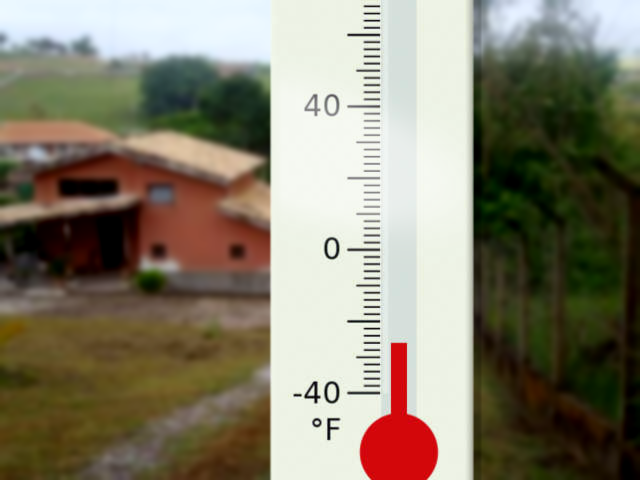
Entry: -26 °F
